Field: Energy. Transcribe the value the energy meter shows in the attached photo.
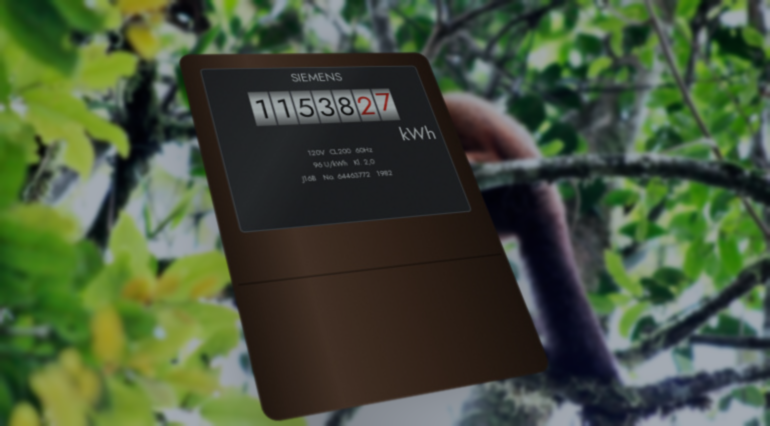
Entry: 11538.27 kWh
